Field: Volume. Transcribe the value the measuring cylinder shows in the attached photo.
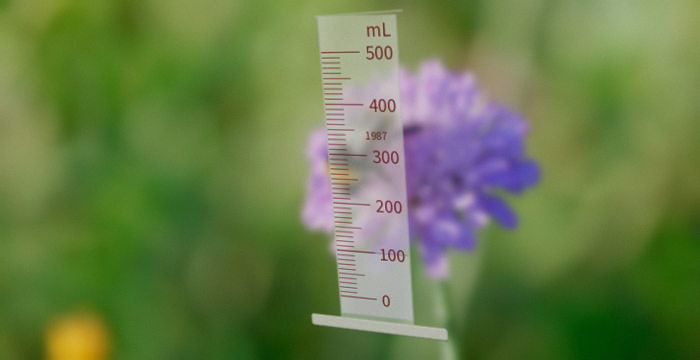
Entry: 100 mL
